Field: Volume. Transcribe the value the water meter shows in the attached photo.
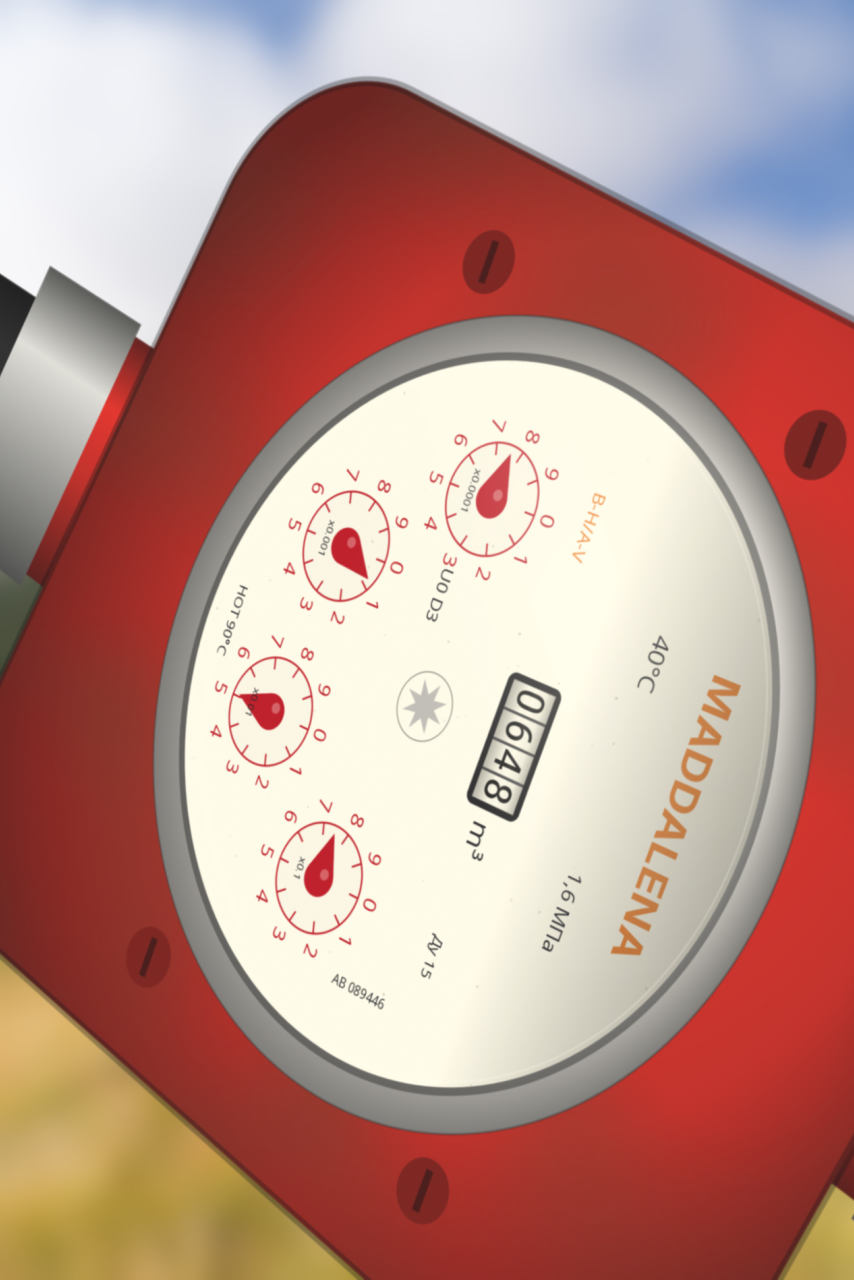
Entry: 648.7507 m³
